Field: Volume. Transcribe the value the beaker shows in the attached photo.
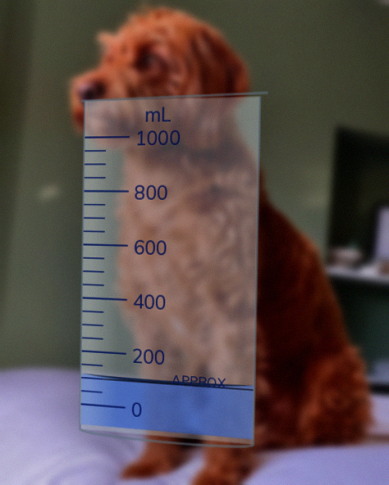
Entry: 100 mL
